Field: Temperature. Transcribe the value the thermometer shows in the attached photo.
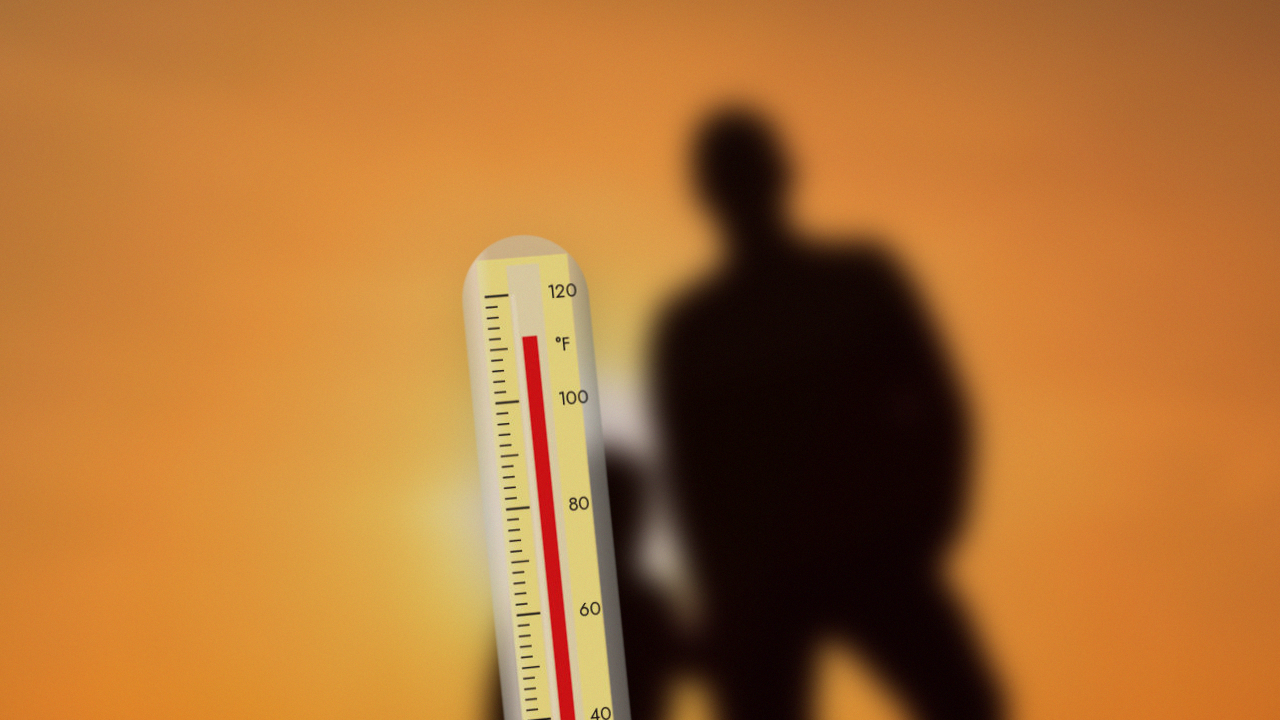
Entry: 112 °F
